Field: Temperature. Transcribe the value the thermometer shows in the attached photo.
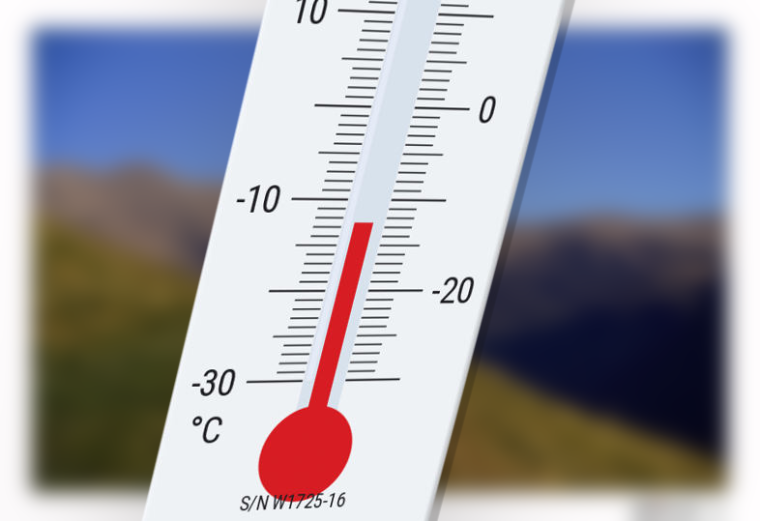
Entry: -12.5 °C
